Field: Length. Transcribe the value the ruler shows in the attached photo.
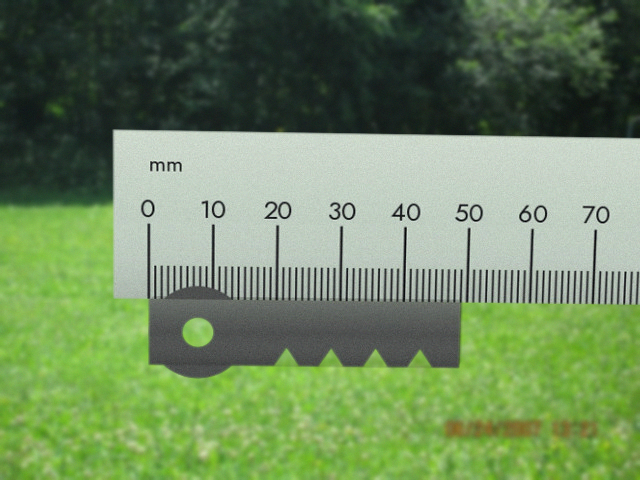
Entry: 49 mm
